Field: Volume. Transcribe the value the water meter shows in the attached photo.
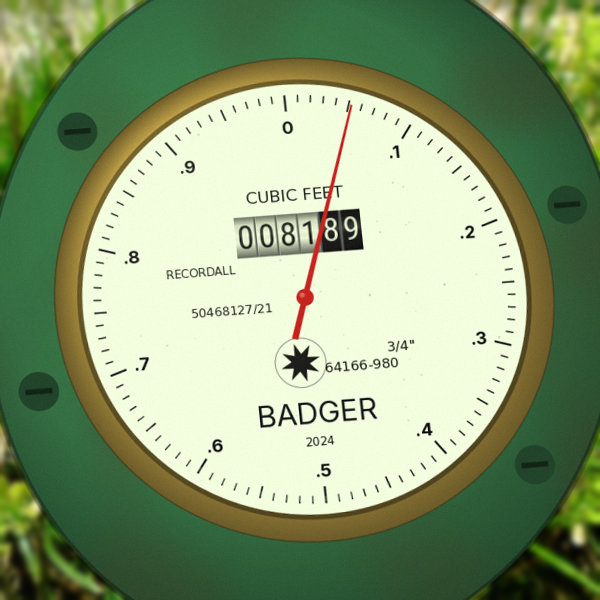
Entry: 8189.05 ft³
